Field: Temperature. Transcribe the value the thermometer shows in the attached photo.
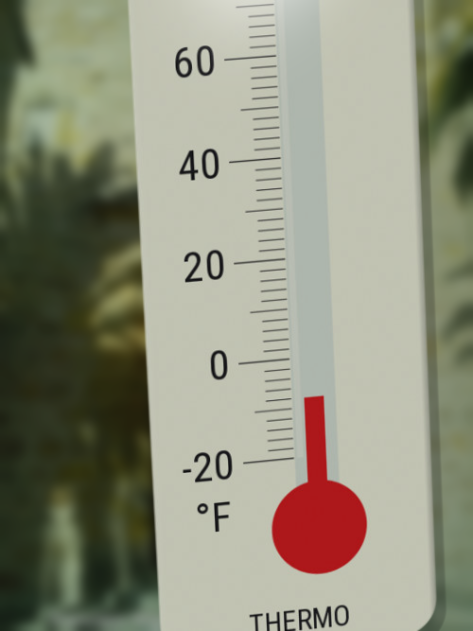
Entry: -8 °F
